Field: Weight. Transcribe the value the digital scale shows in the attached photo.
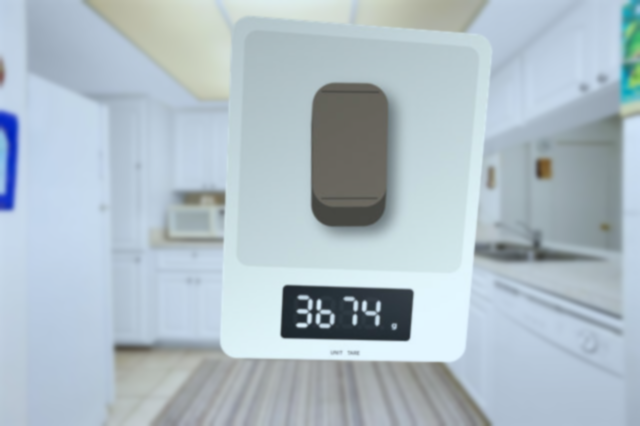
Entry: 3674 g
